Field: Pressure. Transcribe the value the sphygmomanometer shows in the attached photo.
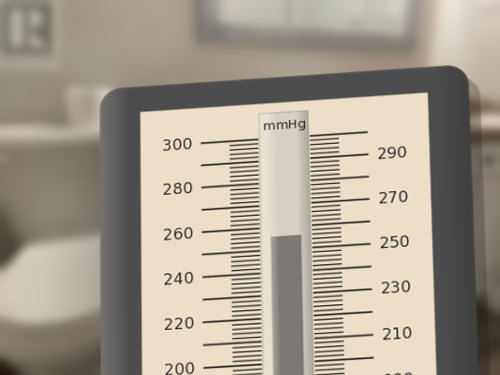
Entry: 256 mmHg
